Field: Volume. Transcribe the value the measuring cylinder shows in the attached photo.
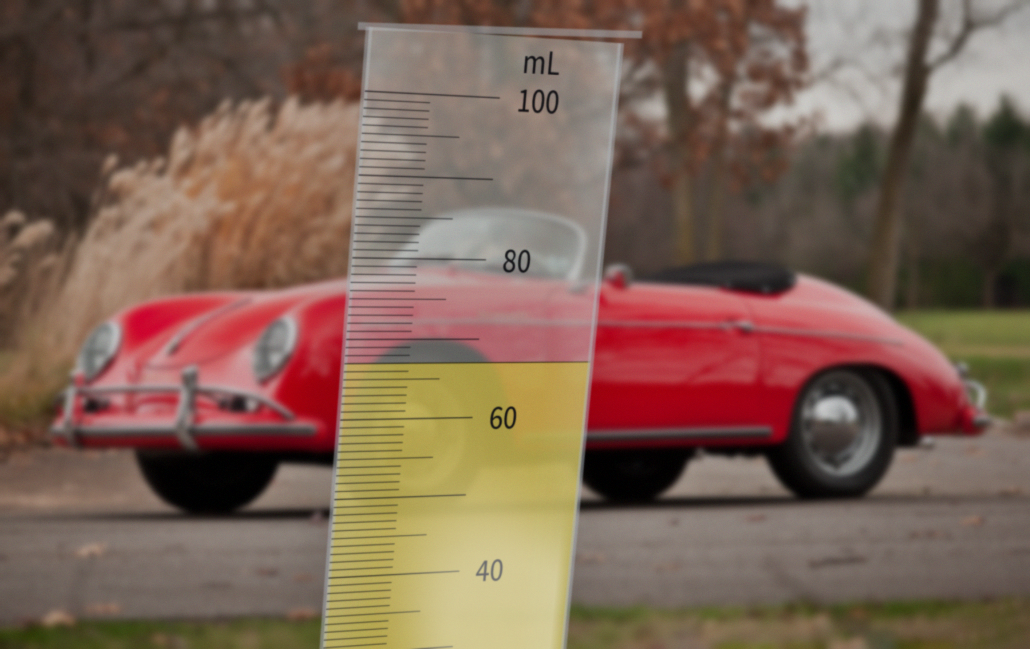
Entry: 67 mL
